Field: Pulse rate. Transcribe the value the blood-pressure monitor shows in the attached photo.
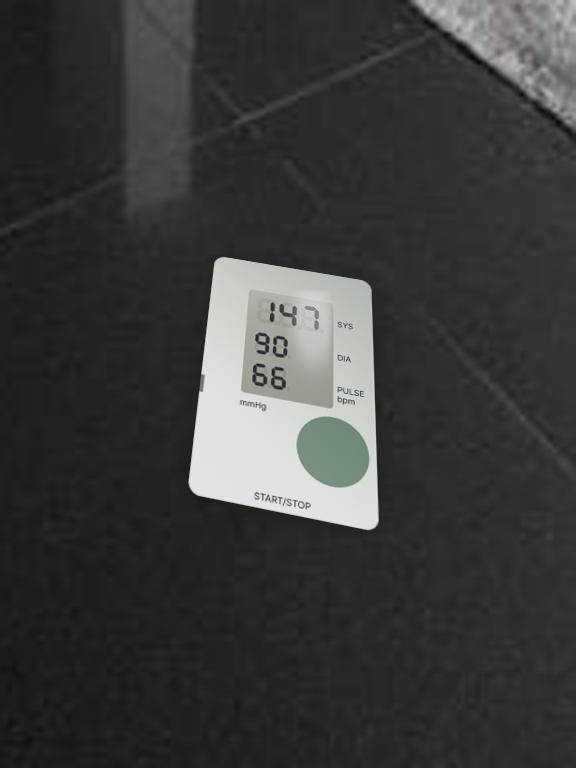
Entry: 66 bpm
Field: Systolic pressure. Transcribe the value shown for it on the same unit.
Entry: 147 mmHg
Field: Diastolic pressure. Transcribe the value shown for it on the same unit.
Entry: 90 mmHg
